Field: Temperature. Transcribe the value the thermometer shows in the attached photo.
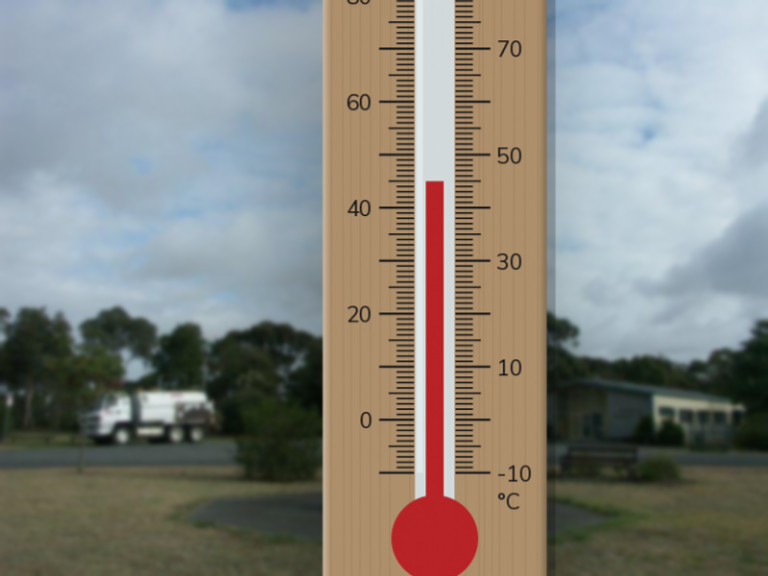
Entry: 45 °C
